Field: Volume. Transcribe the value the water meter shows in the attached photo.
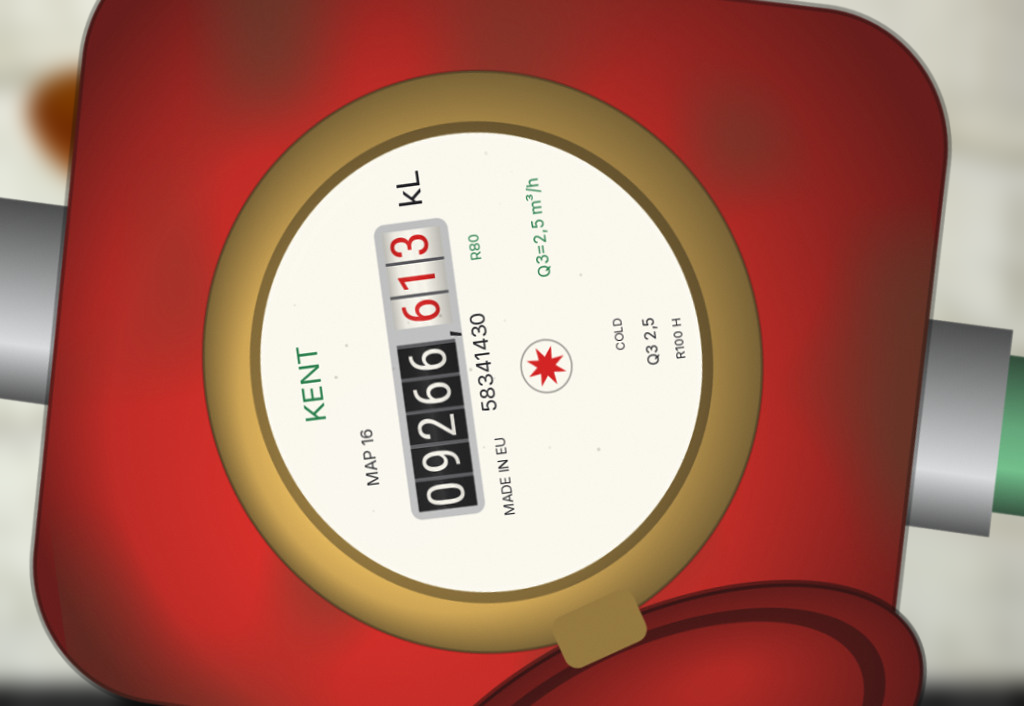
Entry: 9266.613 kL
